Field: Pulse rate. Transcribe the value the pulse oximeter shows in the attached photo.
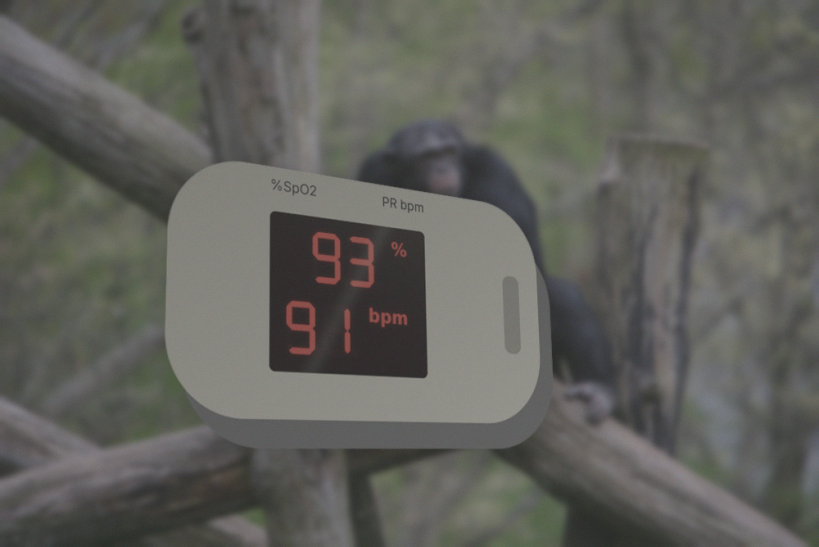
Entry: 91 bpm
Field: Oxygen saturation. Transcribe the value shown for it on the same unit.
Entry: 93 %
